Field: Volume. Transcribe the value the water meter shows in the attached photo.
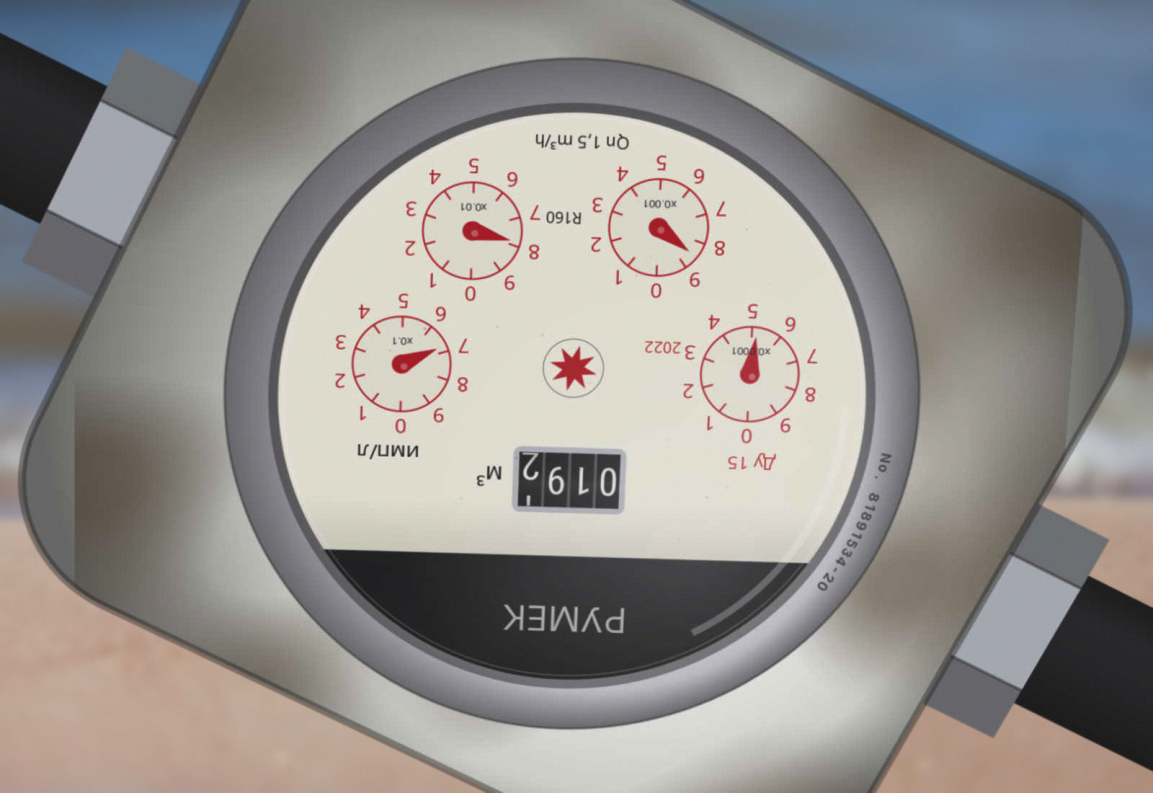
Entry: 191.6785 m³
